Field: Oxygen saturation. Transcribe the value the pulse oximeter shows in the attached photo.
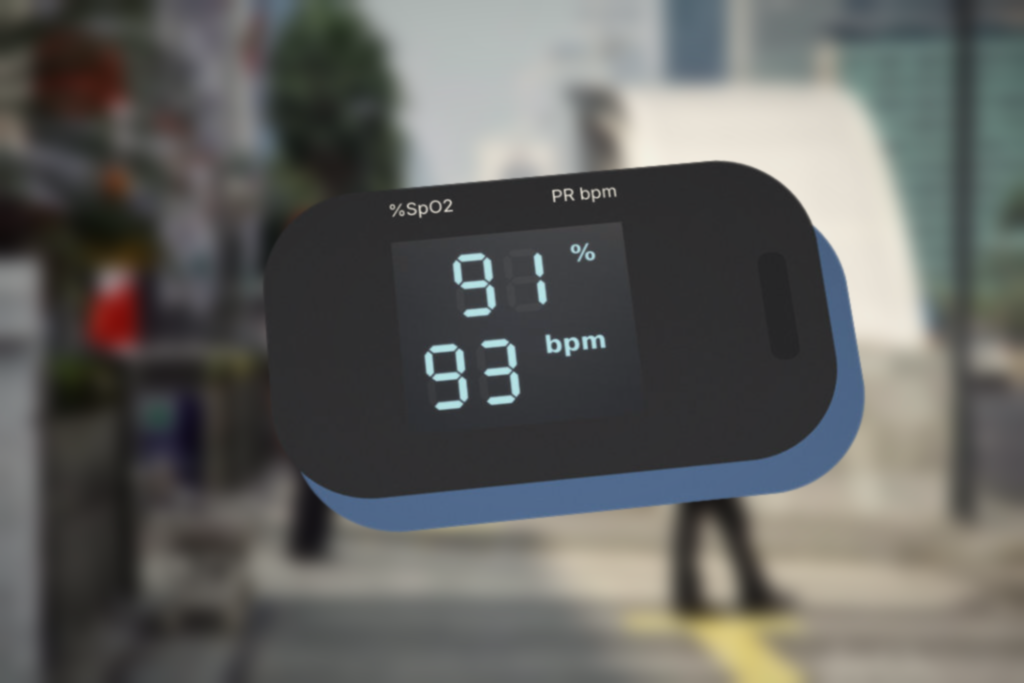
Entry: 91 %
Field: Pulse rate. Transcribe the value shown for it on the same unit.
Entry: 93 bpm
